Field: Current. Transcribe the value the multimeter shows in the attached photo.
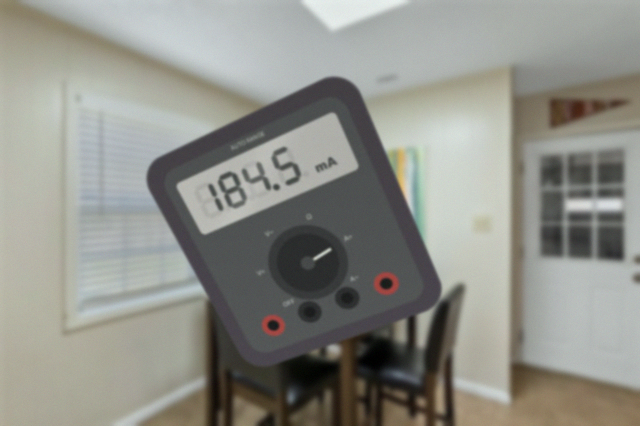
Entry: 184.5 mA
